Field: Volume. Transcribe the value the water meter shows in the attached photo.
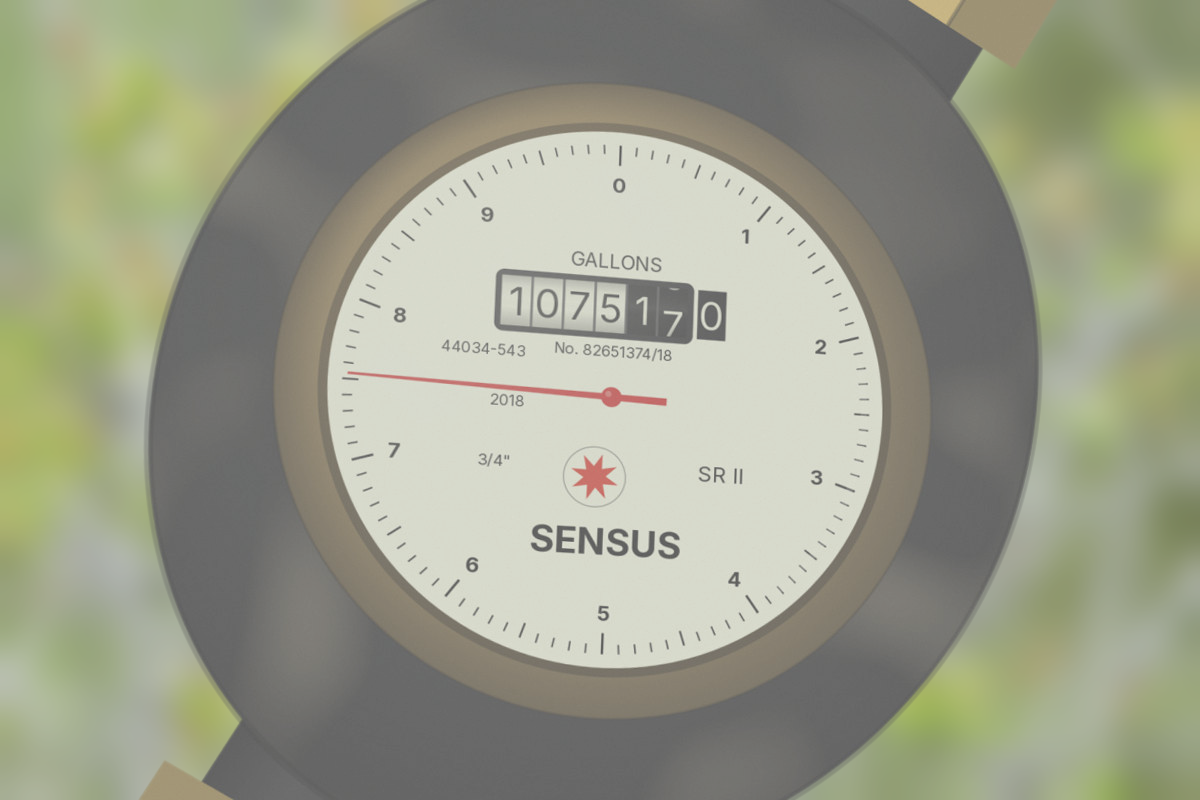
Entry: 1075167.5 gal
